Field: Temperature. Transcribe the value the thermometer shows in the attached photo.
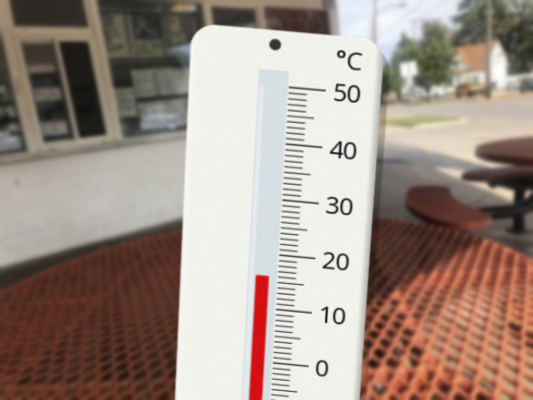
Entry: 16 °C
